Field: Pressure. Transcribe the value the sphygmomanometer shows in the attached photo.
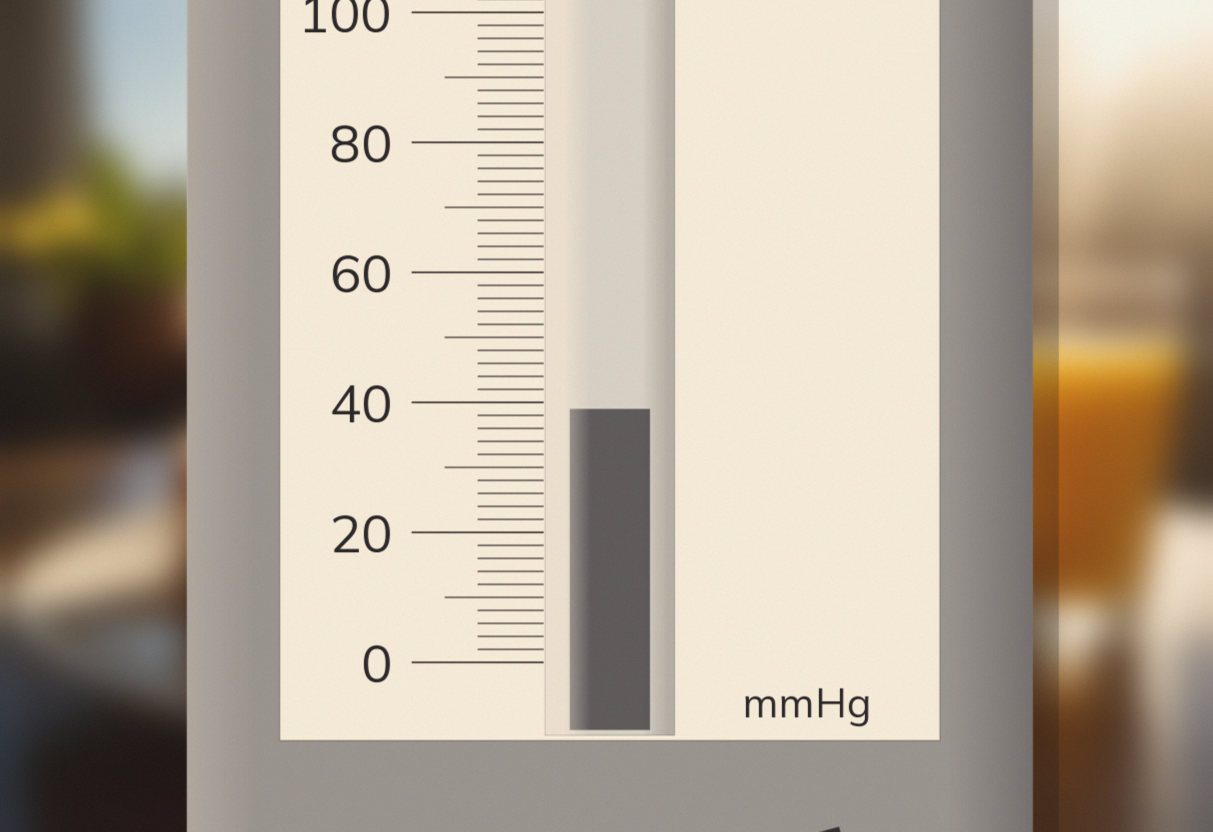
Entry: 39 mmHg
